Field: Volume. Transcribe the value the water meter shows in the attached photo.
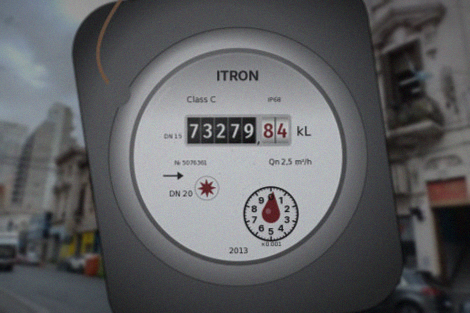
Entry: 73279.840 kL
